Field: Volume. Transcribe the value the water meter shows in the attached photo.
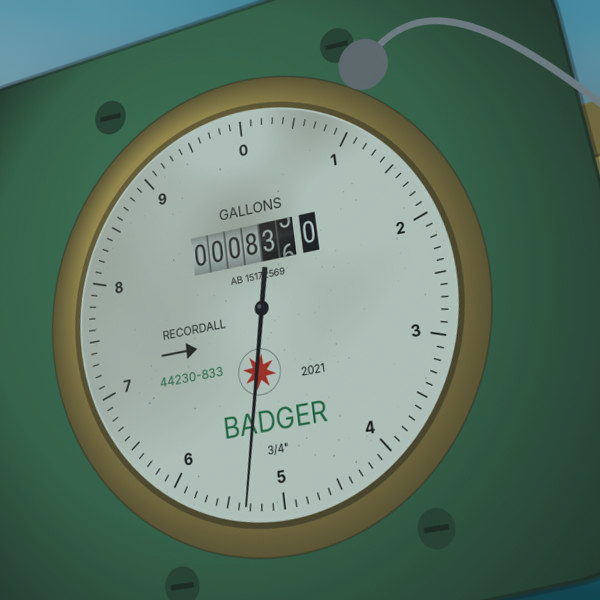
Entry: 8355.3 gal
